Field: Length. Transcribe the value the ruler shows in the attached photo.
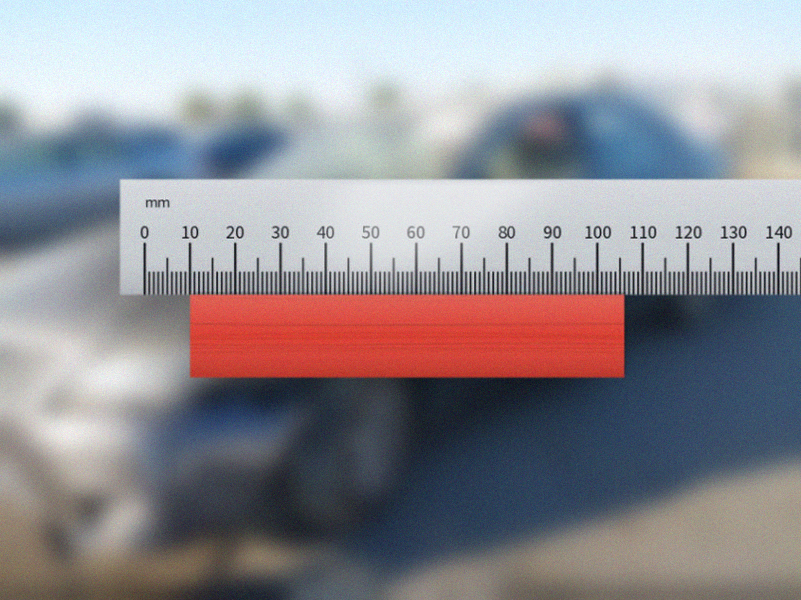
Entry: 96 mm
